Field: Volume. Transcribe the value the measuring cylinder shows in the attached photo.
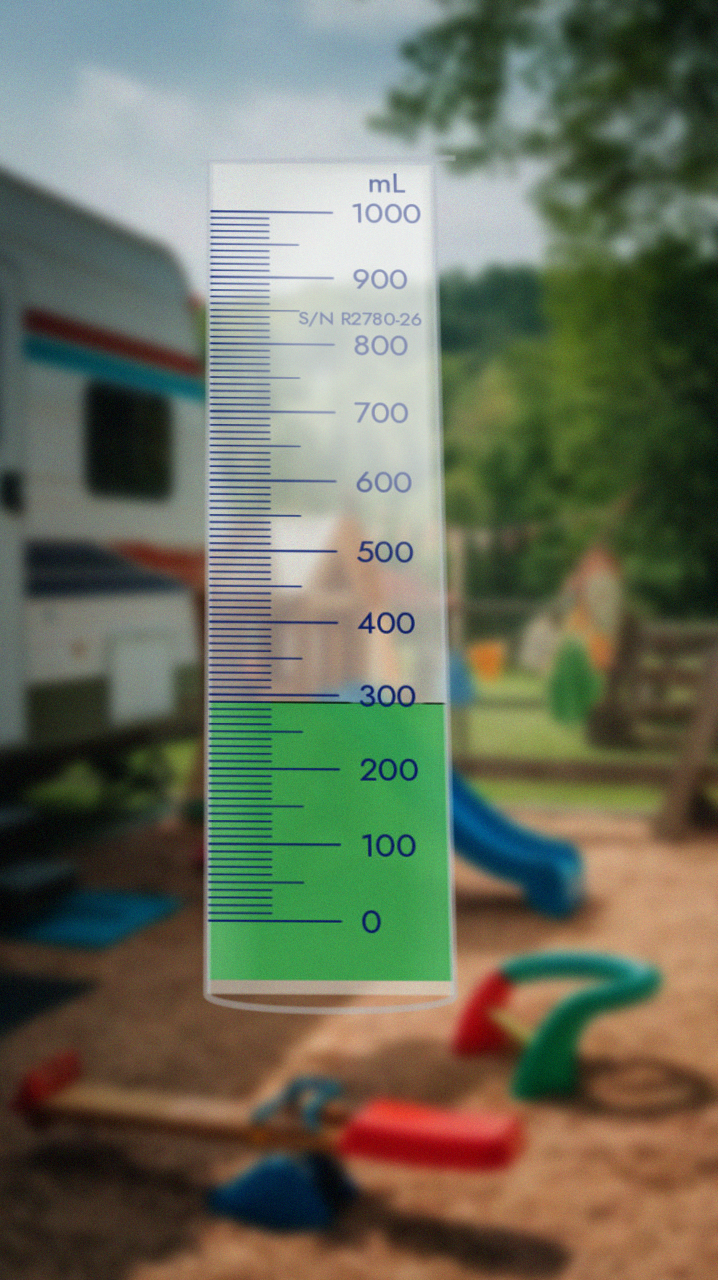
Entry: 290 mL
